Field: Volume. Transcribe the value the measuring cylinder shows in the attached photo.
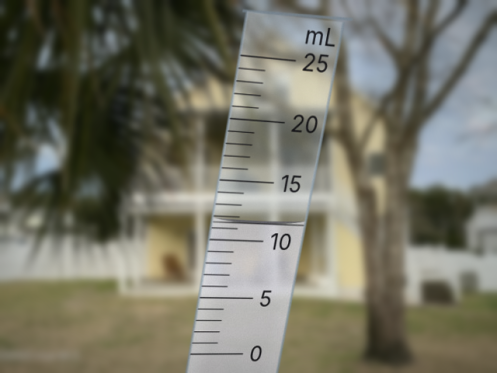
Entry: 11.5 mL
